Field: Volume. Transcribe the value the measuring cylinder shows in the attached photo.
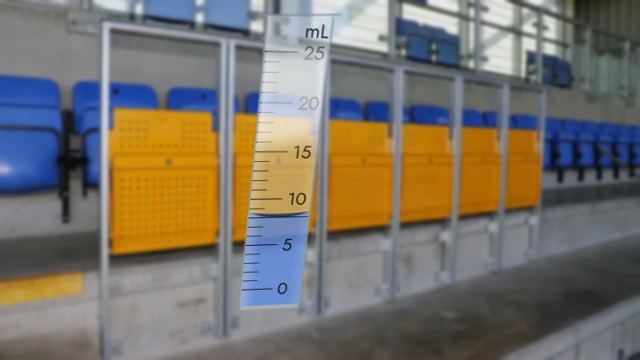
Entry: 8 mL
